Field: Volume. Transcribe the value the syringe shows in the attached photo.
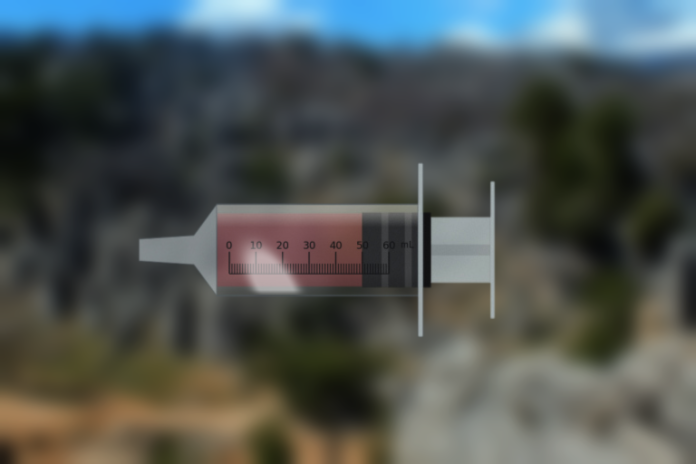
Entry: 50 mL
